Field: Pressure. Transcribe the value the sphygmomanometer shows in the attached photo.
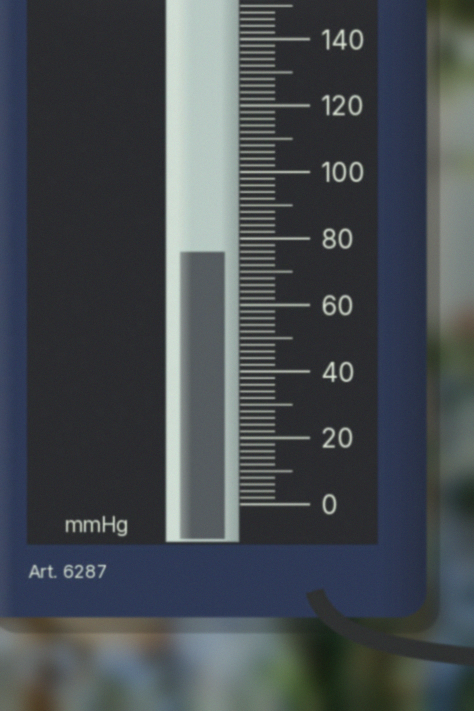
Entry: 76 mmHg
